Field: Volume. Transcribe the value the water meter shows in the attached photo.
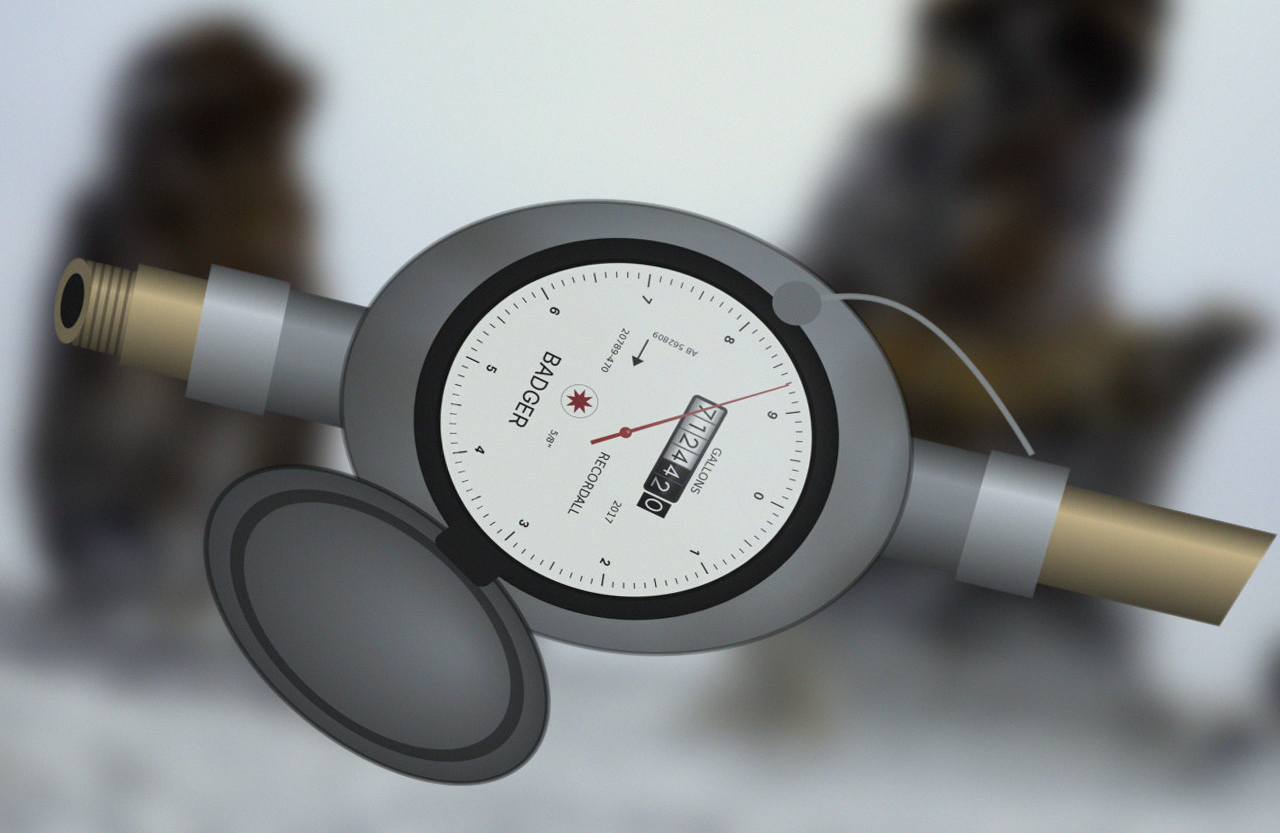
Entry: 7124418.7 gal
